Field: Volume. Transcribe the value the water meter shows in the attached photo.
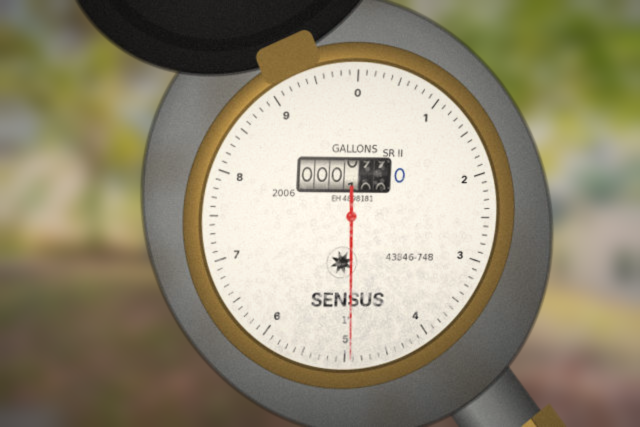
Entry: 994.9 gal
